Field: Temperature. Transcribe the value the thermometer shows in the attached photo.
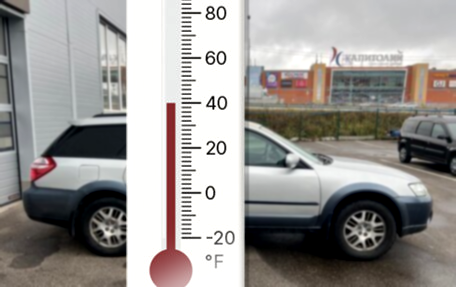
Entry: 40 °F
